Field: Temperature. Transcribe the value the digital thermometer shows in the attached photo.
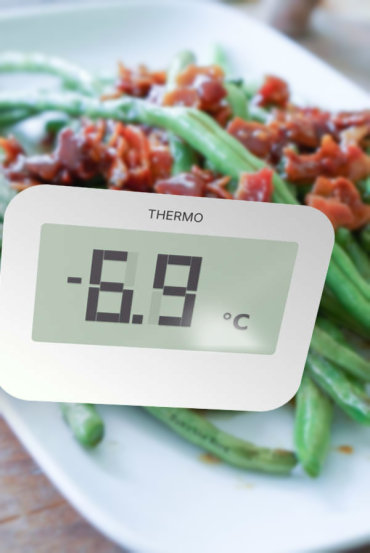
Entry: -6.9 °C
